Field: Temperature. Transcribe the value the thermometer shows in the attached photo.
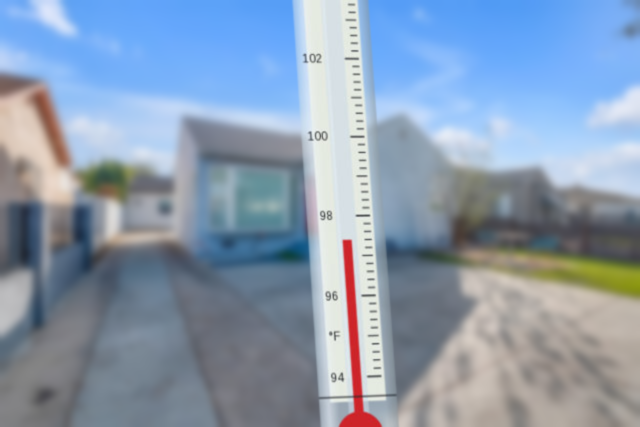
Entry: 97.4 °F
